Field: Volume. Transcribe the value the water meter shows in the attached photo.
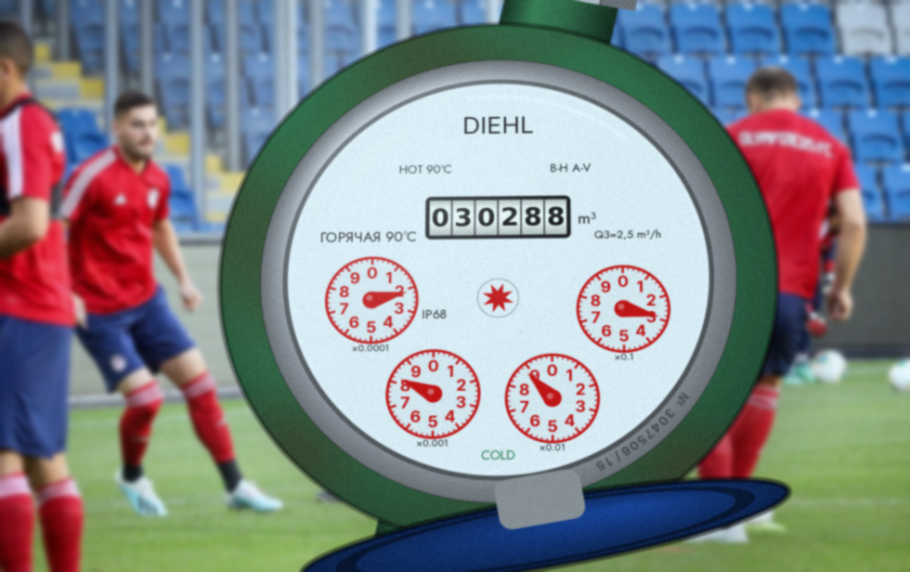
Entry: 30288.2882 m³
